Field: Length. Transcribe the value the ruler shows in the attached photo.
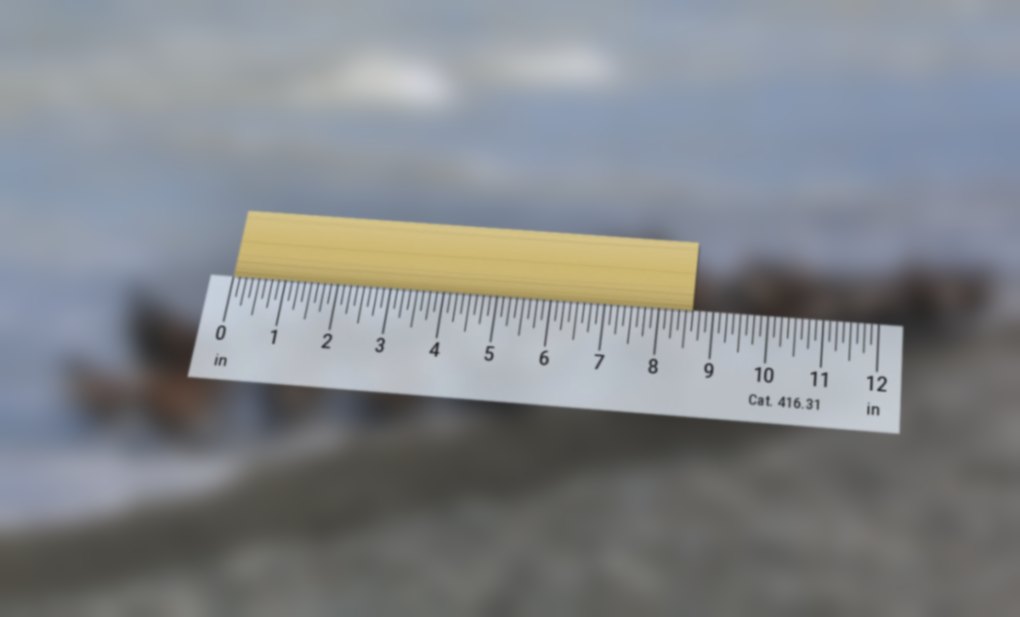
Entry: 8.625 in
